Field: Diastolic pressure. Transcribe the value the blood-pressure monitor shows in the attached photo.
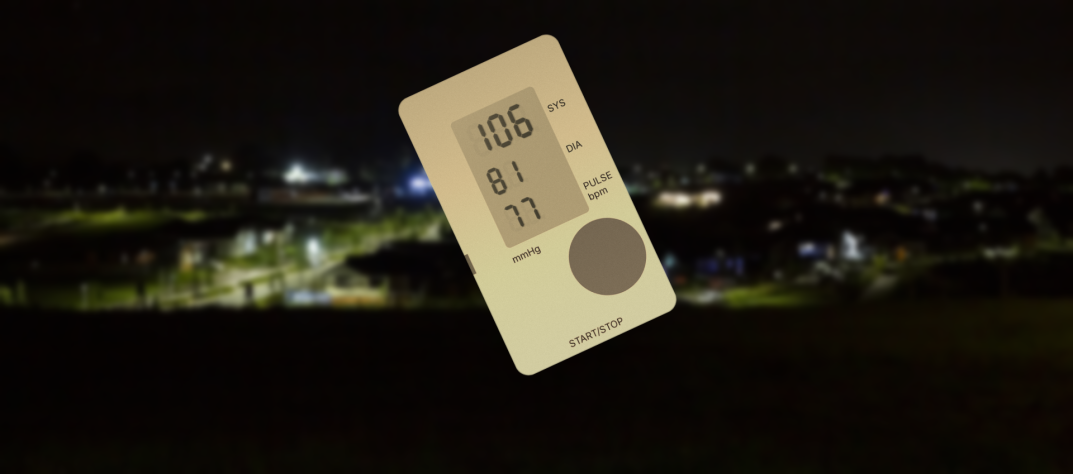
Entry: 81 mmHg
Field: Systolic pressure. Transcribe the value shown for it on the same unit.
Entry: 106 mmHg
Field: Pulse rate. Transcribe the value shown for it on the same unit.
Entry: 77 bpm
